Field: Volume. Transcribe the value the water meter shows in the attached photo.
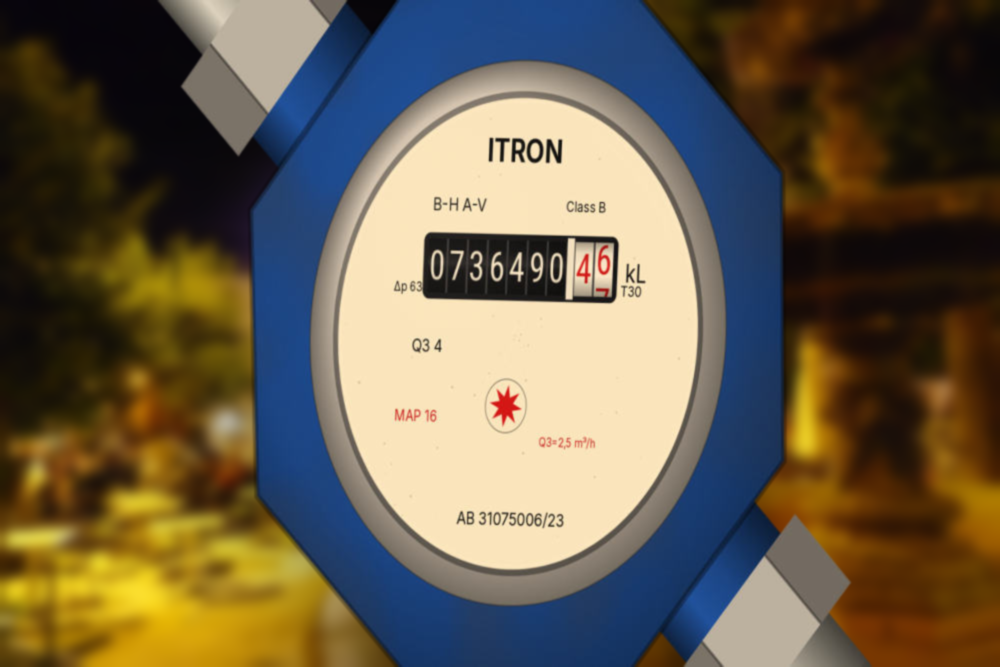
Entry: 736490.46 kL
